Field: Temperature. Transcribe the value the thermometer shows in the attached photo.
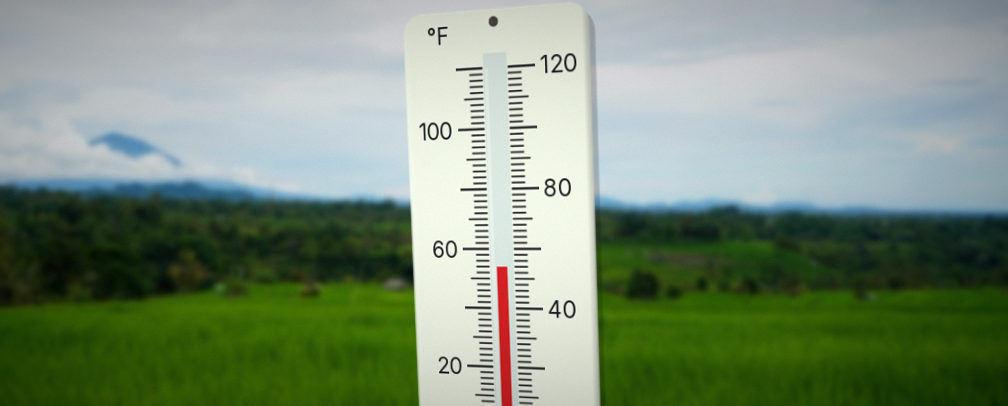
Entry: 54 °F
